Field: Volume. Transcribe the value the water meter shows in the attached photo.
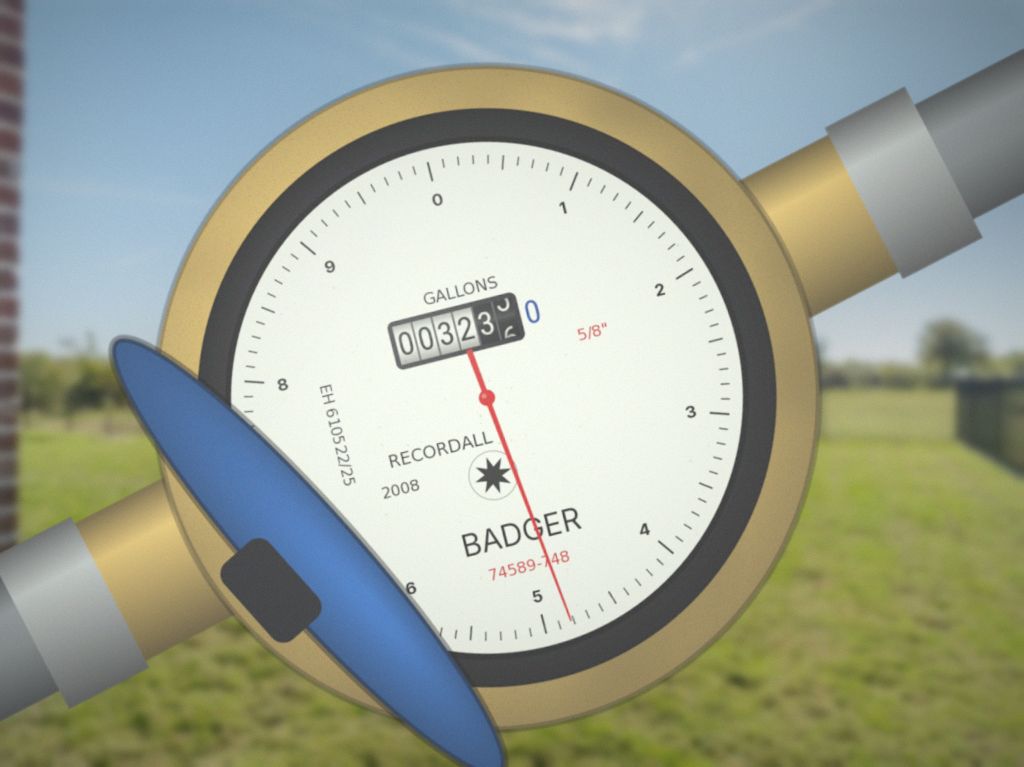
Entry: 32354.8 gal
